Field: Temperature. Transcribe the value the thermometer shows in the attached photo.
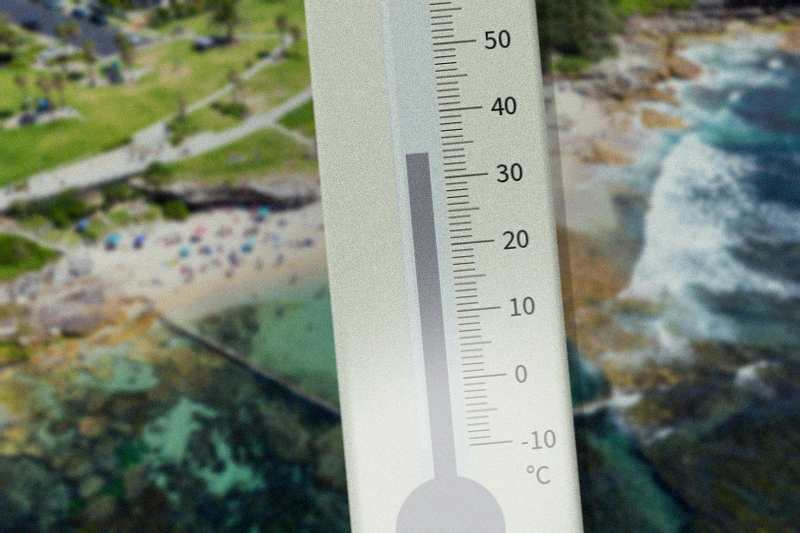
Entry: 34 °C
